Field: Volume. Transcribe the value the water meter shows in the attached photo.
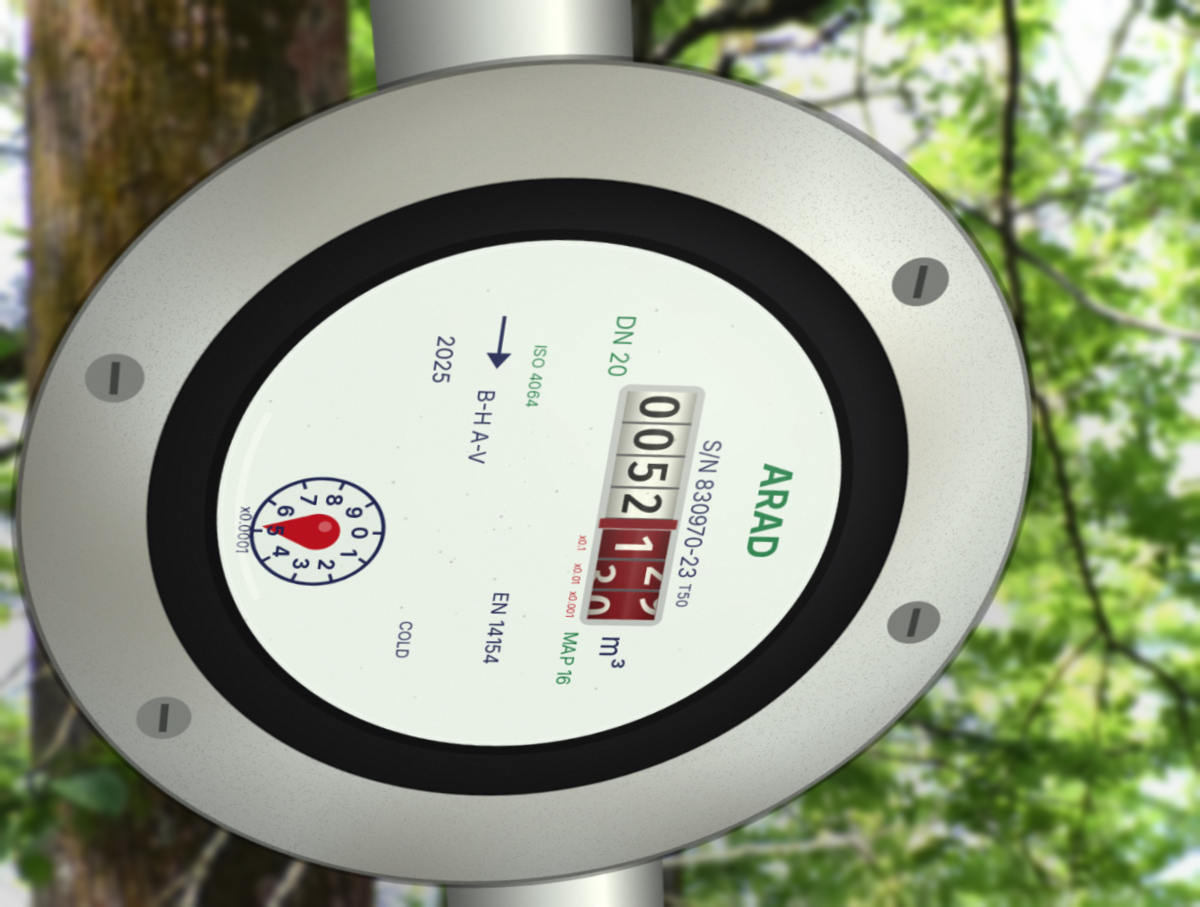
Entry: 52.1295 m³
